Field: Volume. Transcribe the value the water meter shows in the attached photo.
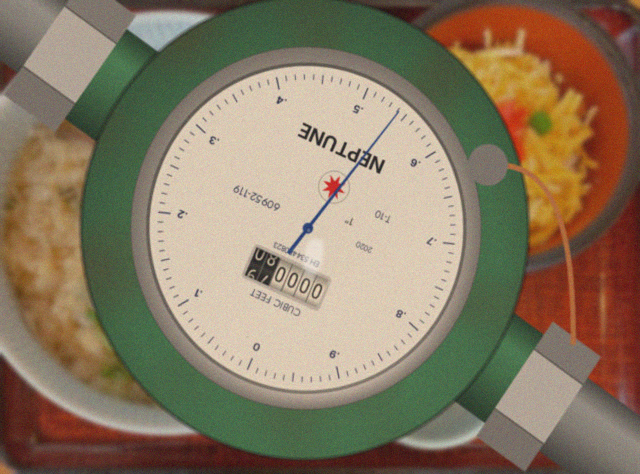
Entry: 79.54 ft³
